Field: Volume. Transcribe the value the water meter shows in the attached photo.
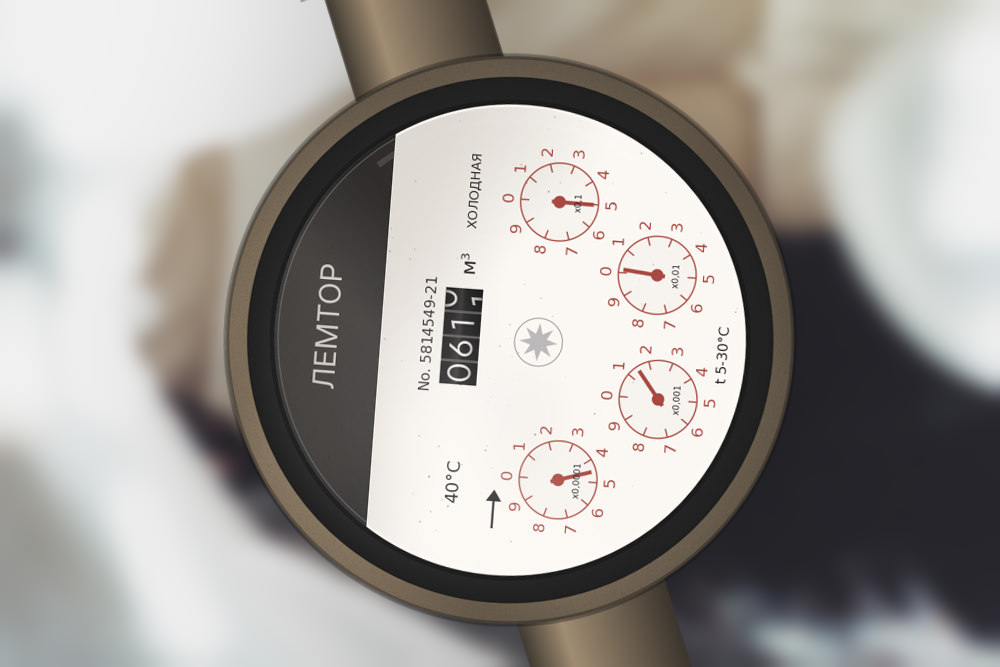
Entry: 610.5014 m³
